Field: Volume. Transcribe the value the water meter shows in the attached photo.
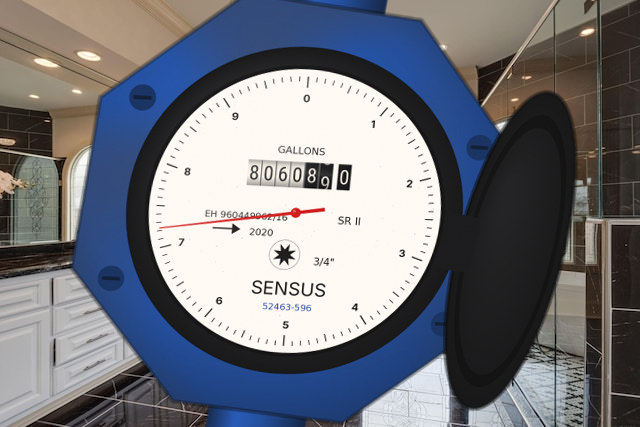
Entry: 8060887.2 gal
